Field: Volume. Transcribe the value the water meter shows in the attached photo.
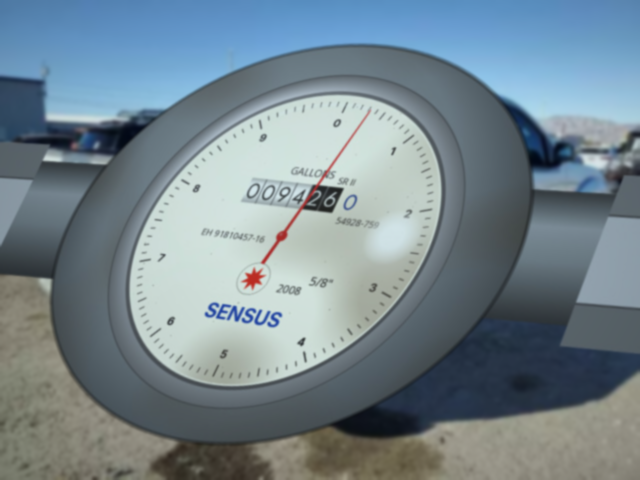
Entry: 94260.3 gal
